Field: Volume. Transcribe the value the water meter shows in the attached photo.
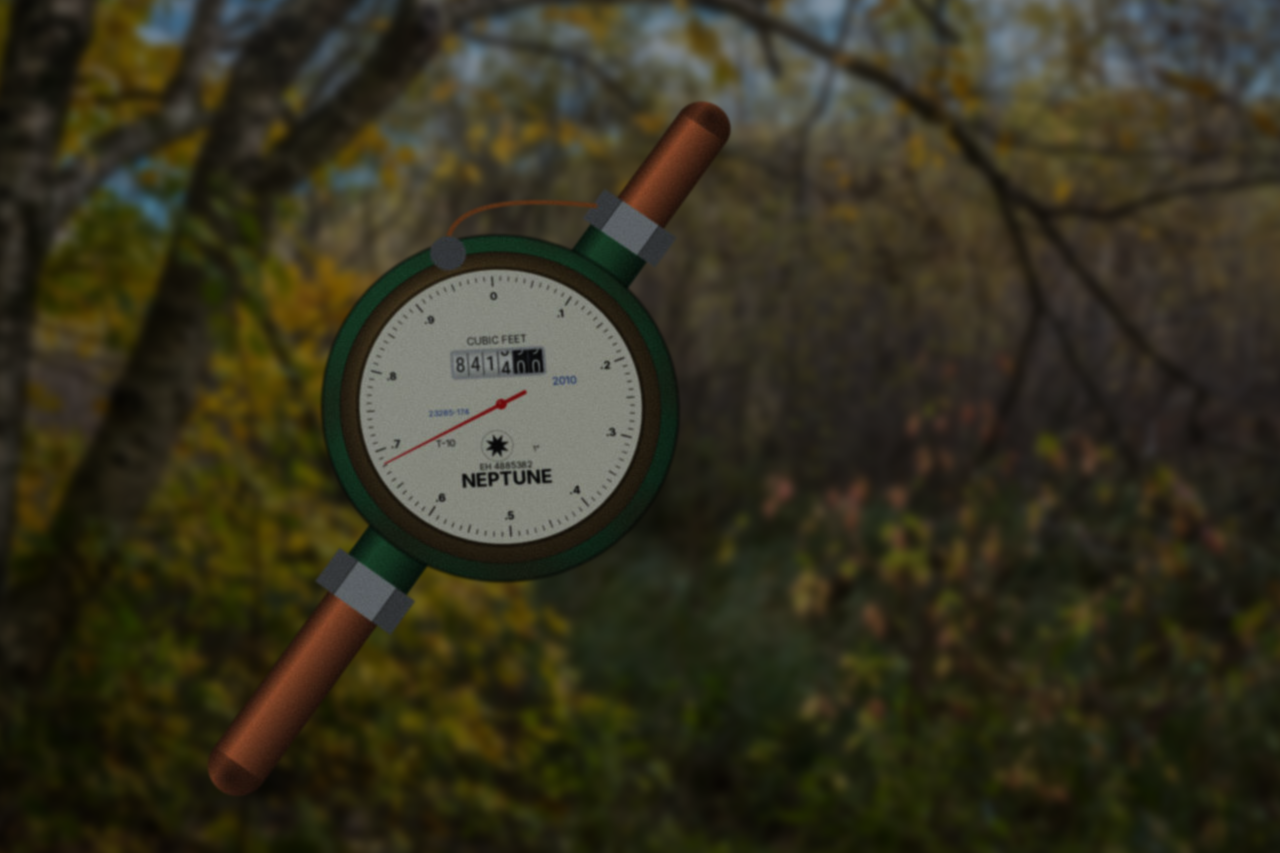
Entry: 841399.68 ft³
